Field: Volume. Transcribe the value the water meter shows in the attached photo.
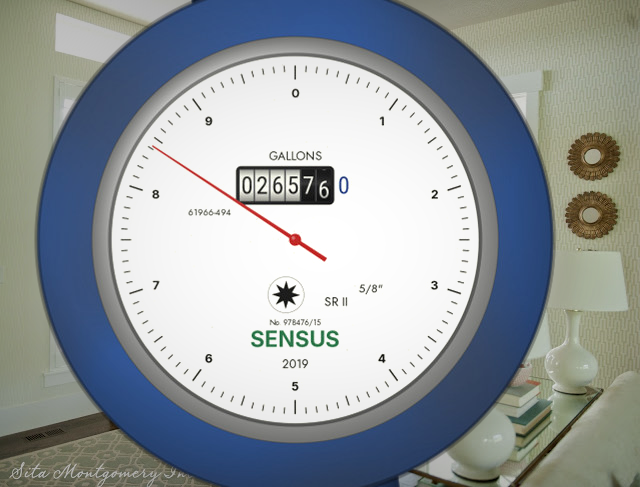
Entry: 265758.4 gal
